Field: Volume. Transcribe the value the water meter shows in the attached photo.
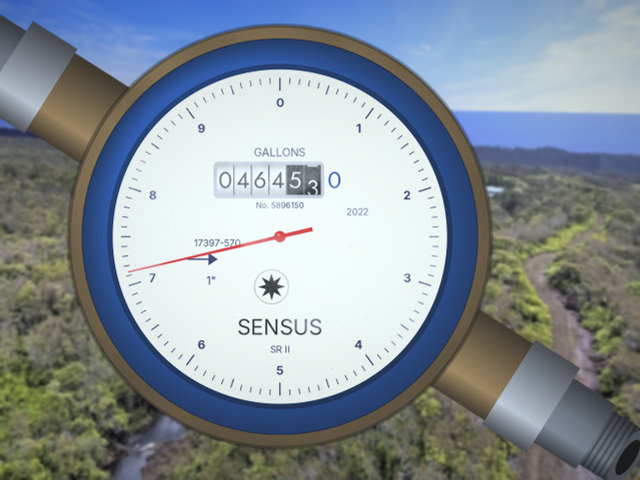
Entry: 464527.1 gal
